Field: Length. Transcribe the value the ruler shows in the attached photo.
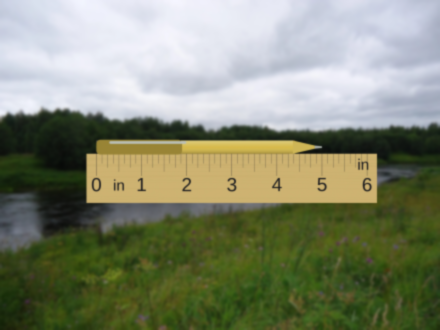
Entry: 5 in
